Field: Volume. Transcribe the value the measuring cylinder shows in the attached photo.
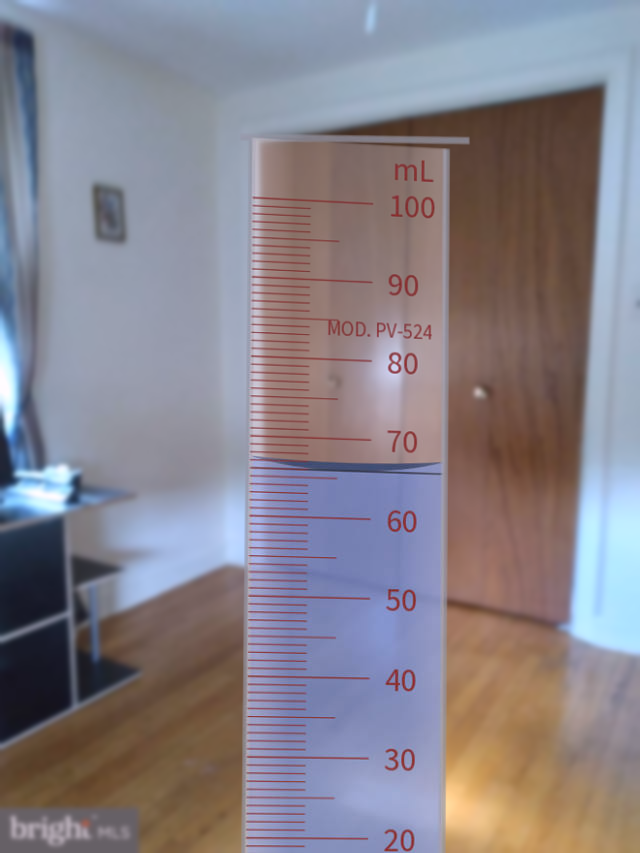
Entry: 66 mL
